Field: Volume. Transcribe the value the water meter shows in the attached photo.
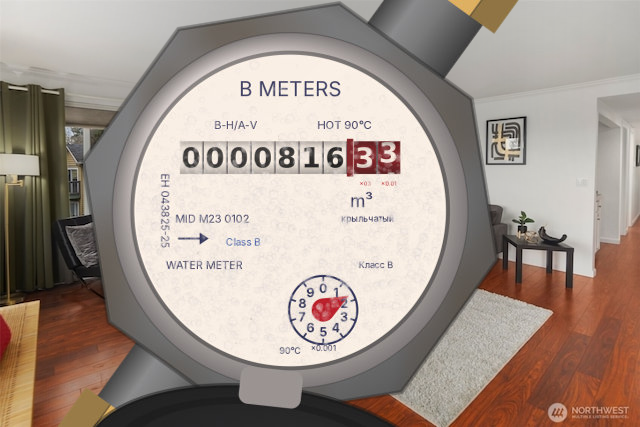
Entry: 816.331 m³
